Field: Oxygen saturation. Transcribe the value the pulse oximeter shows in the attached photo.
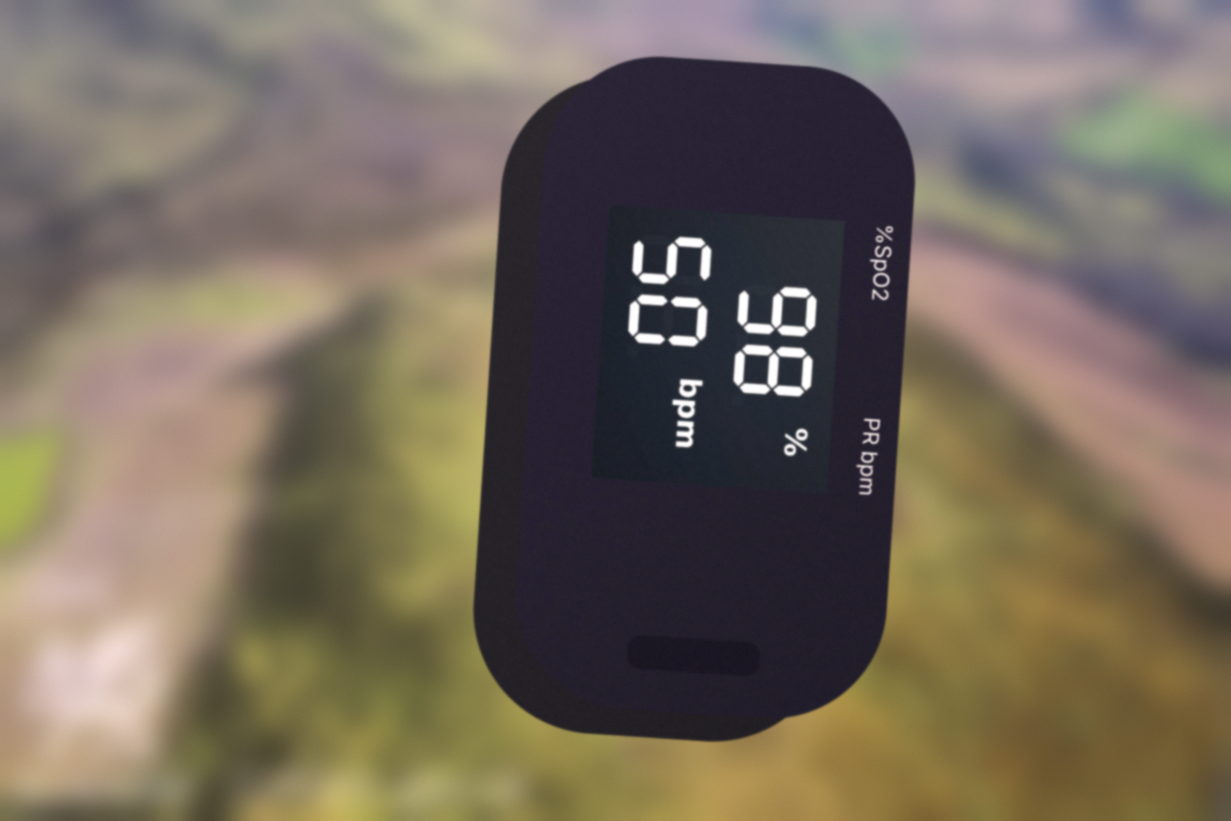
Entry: 98 %
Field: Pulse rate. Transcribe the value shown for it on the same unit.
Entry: 50 bpm
